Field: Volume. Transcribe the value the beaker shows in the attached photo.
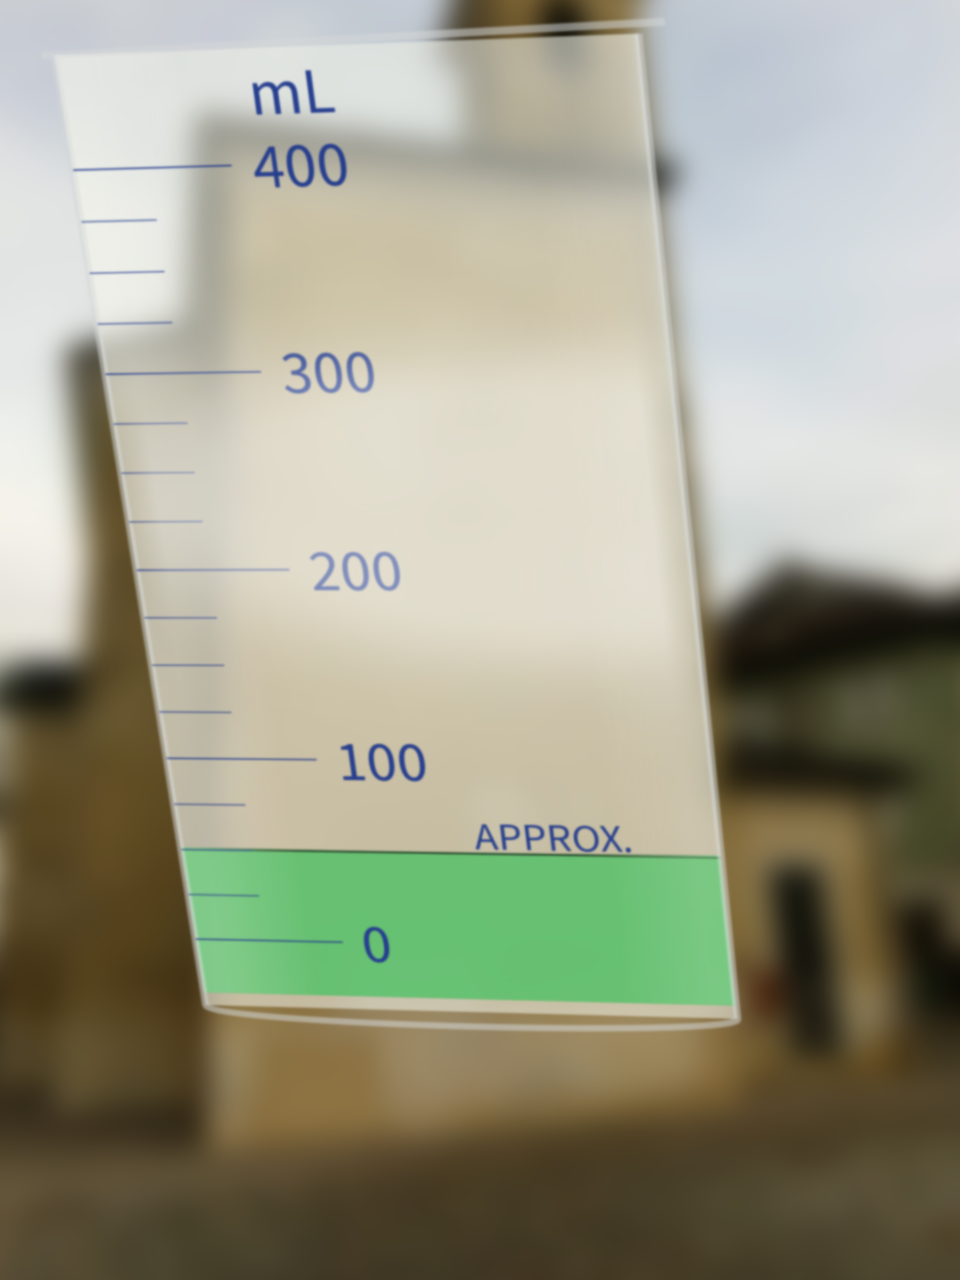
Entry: 50 mL
